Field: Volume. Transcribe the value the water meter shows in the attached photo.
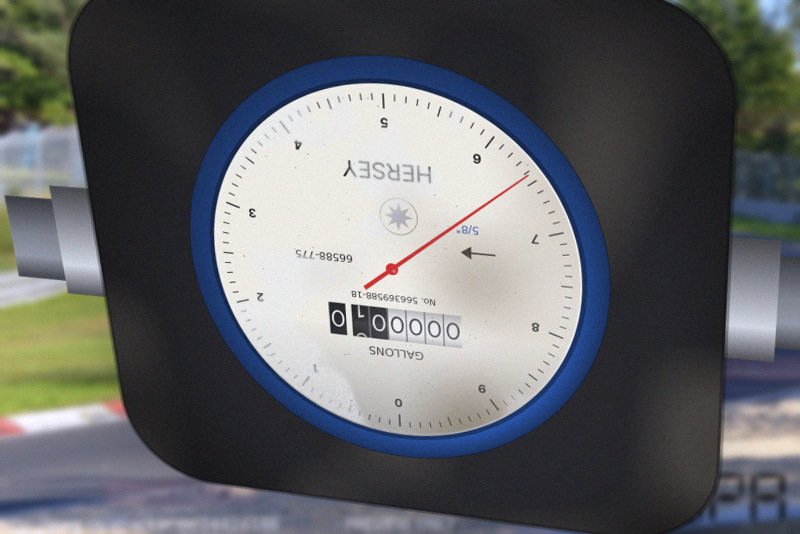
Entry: 6.4 gal
